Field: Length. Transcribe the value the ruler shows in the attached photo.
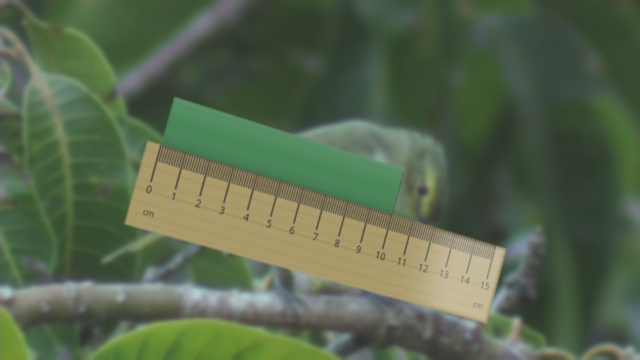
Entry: 10 cm
